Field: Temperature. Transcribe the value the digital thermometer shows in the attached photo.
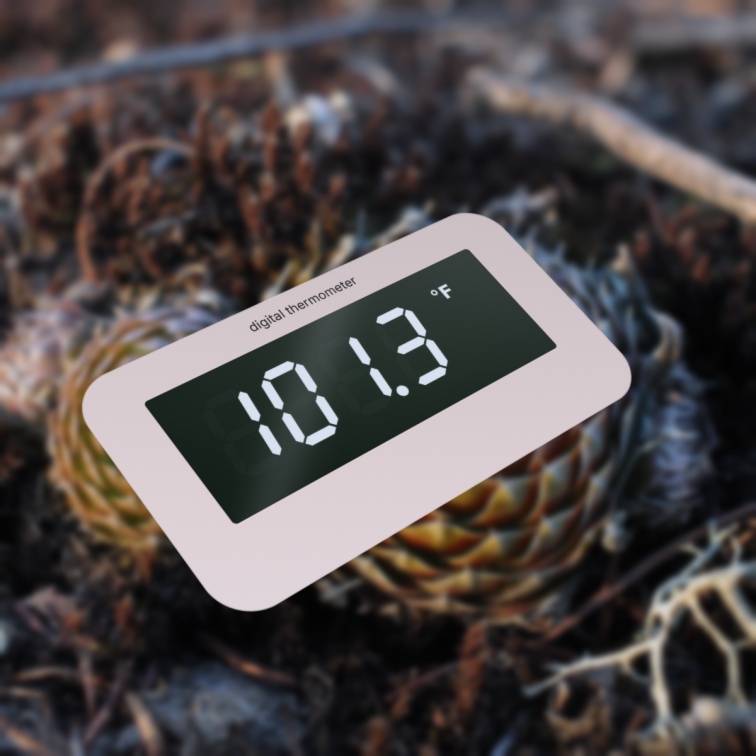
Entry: 101.3 °F
